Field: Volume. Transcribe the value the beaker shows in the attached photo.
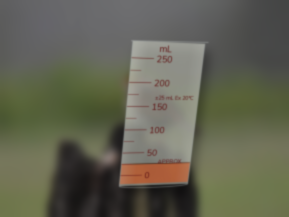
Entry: 25 mL
